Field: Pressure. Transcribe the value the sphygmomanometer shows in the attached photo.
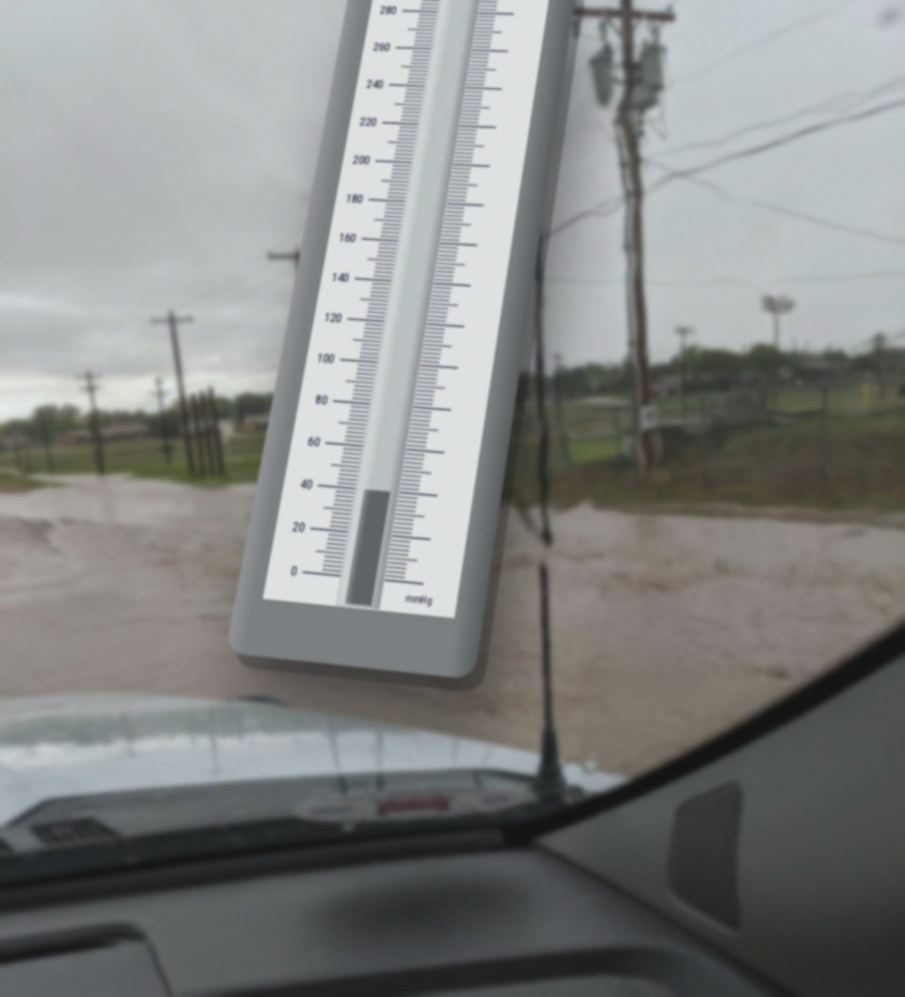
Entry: 40 mmHg
